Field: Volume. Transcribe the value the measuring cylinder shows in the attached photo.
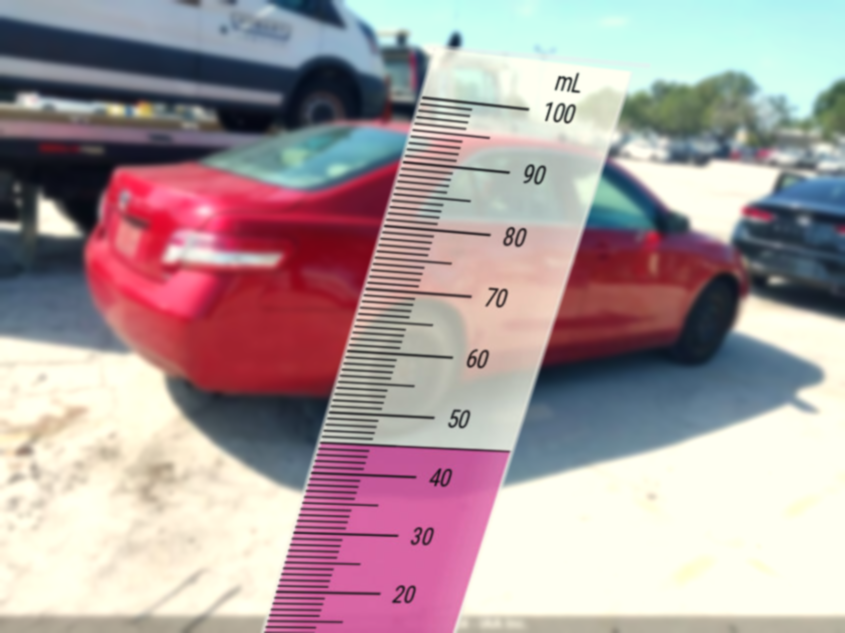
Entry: 45 mL
